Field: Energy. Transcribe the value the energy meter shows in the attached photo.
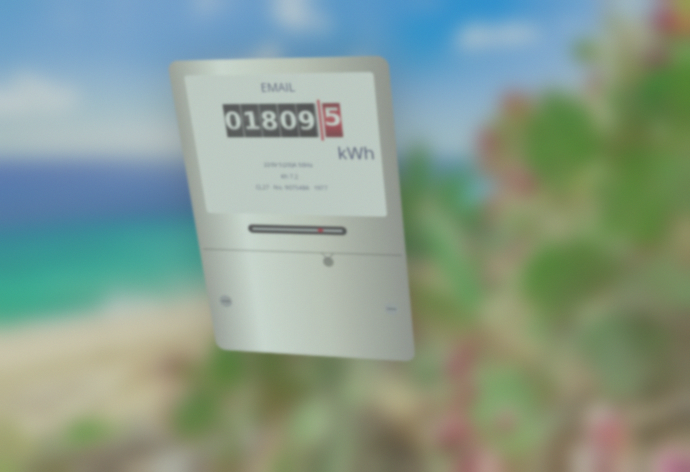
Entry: 1809.5 kWh
